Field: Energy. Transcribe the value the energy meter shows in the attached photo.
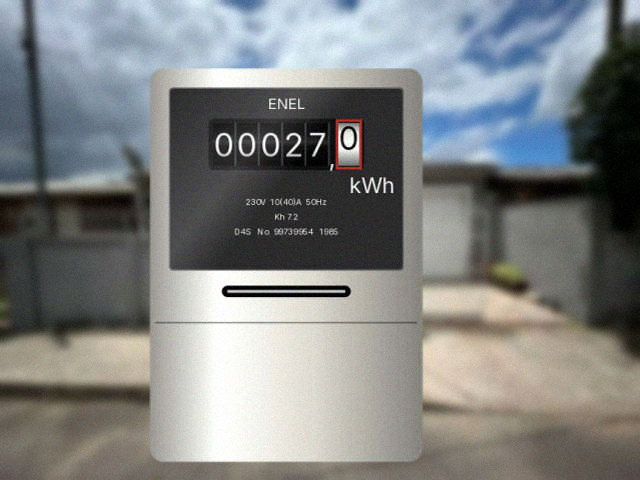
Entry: 27.0 kWh
